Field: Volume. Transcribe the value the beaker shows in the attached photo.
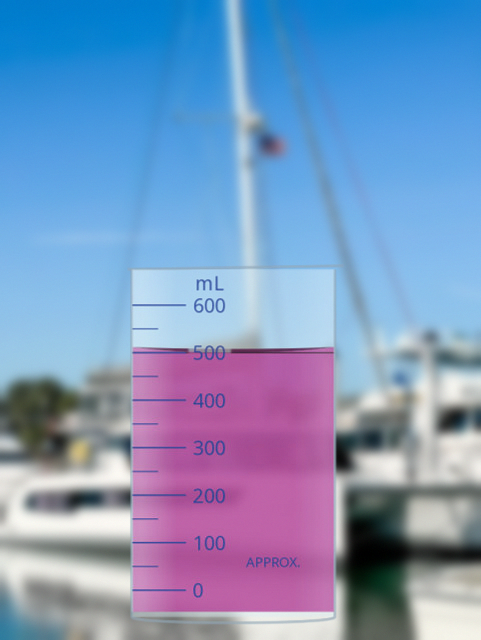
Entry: 500 mL
